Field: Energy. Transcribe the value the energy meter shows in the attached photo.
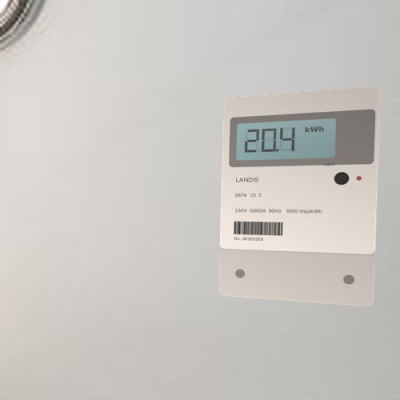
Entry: 20.4 kWh
